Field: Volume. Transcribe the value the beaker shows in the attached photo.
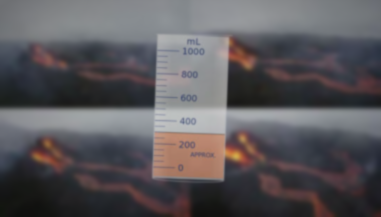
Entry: 300 mL
